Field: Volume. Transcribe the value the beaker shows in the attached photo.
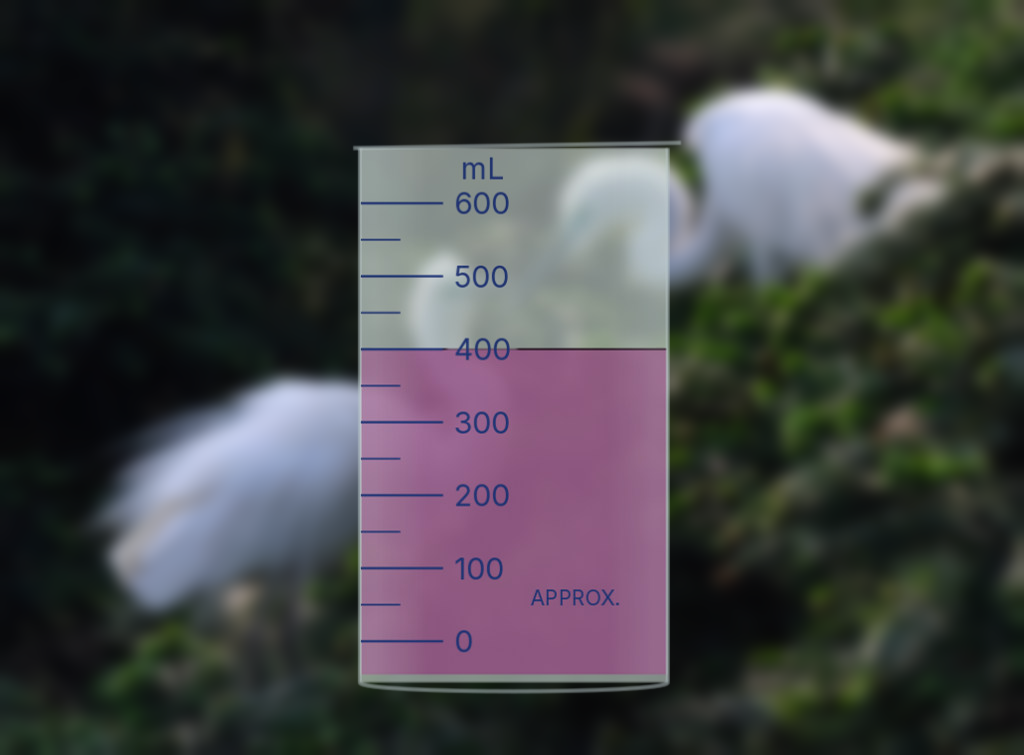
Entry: 400 mL
